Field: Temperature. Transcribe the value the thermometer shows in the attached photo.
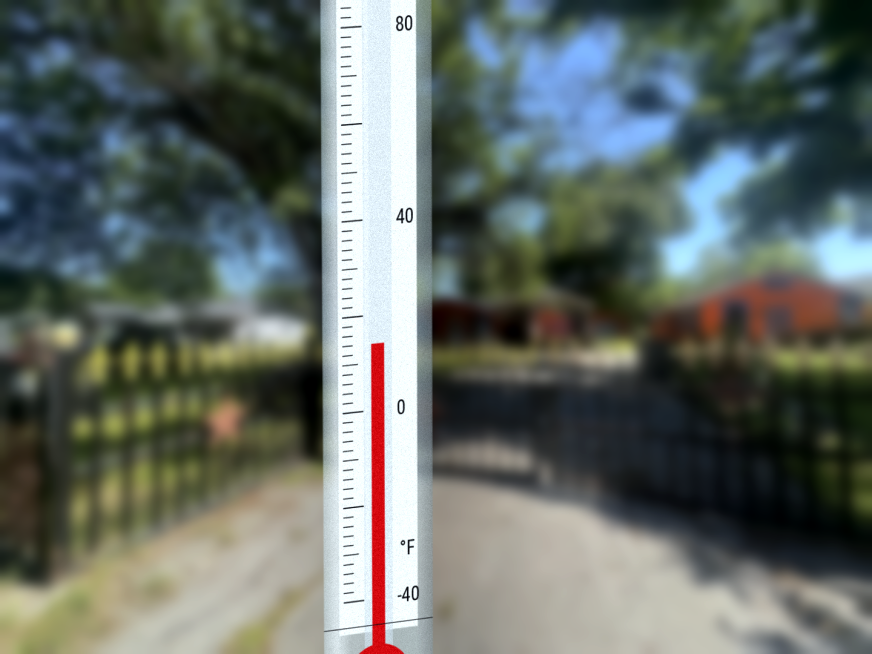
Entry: 14 °F
